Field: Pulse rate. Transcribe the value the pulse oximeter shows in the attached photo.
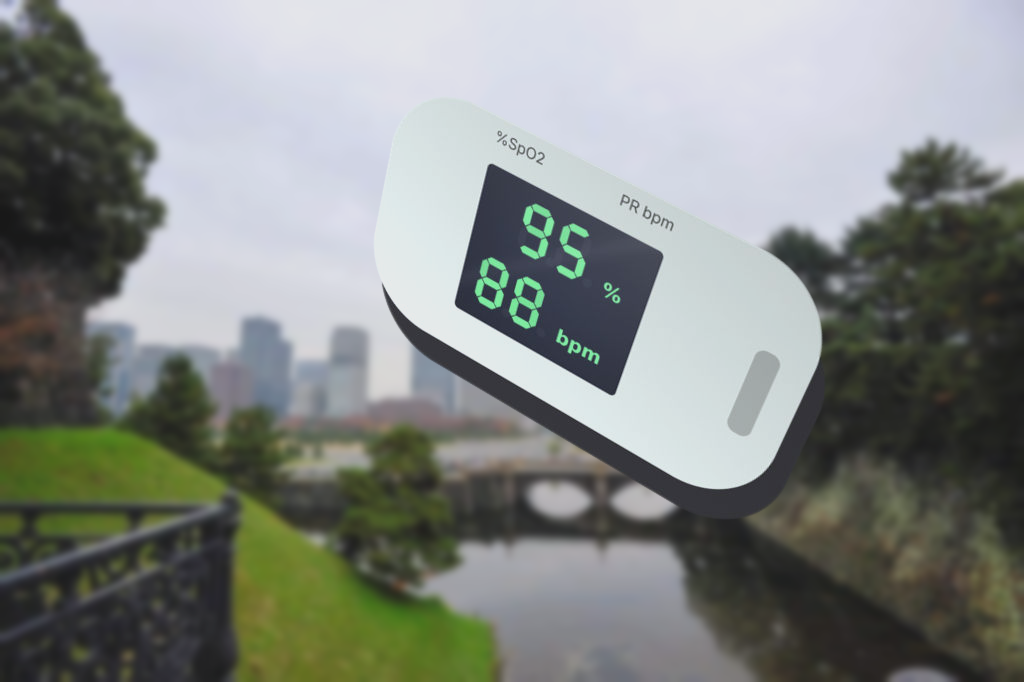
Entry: 88 bpm
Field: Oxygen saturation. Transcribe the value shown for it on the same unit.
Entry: 95 %
